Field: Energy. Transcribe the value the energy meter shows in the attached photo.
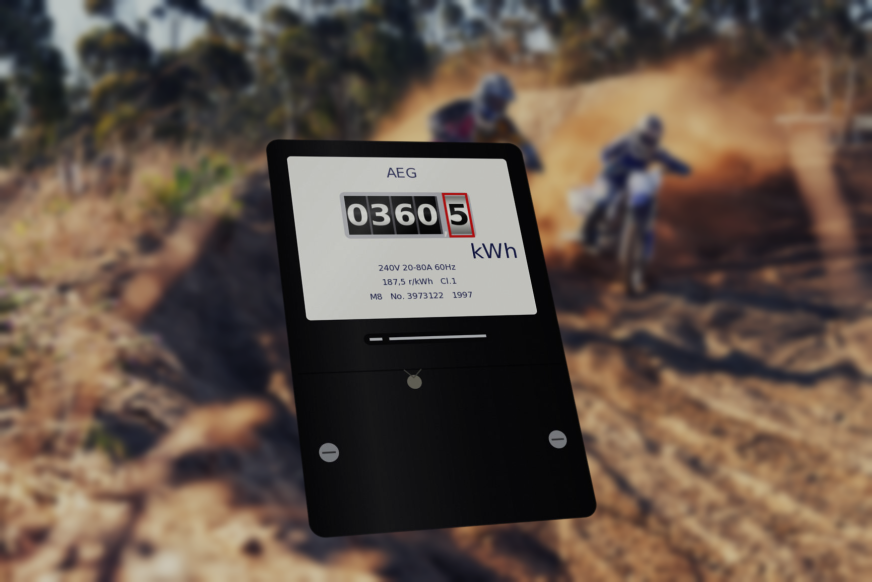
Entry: 360.5 kWh
